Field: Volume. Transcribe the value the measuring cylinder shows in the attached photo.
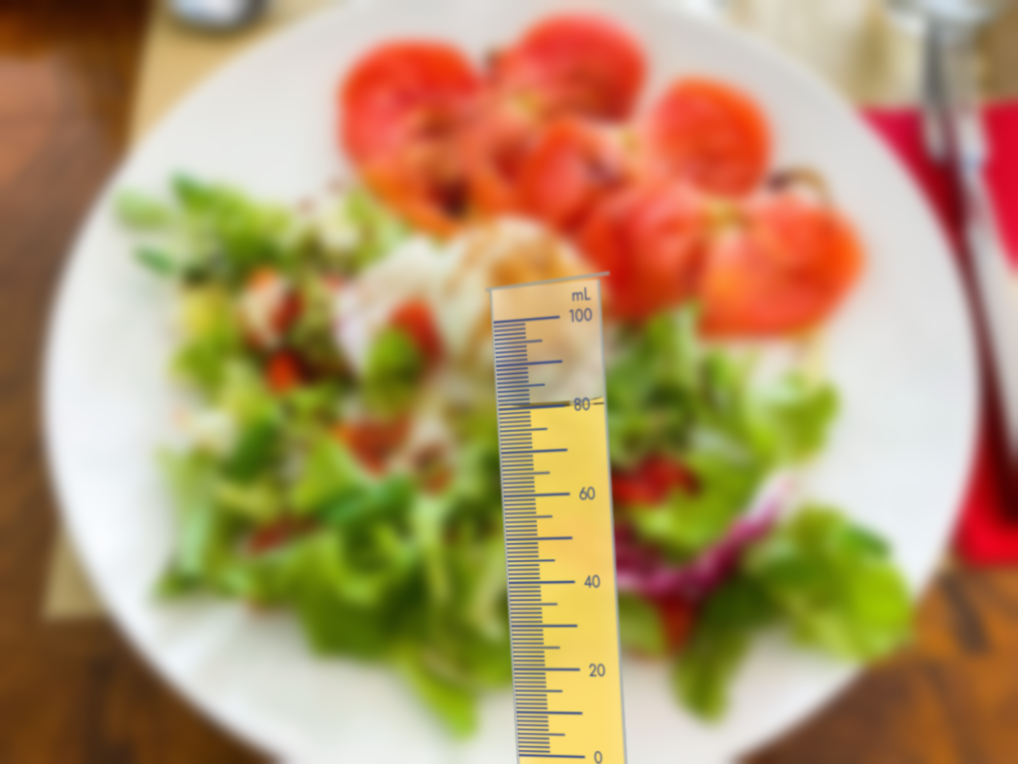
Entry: 80 mL
